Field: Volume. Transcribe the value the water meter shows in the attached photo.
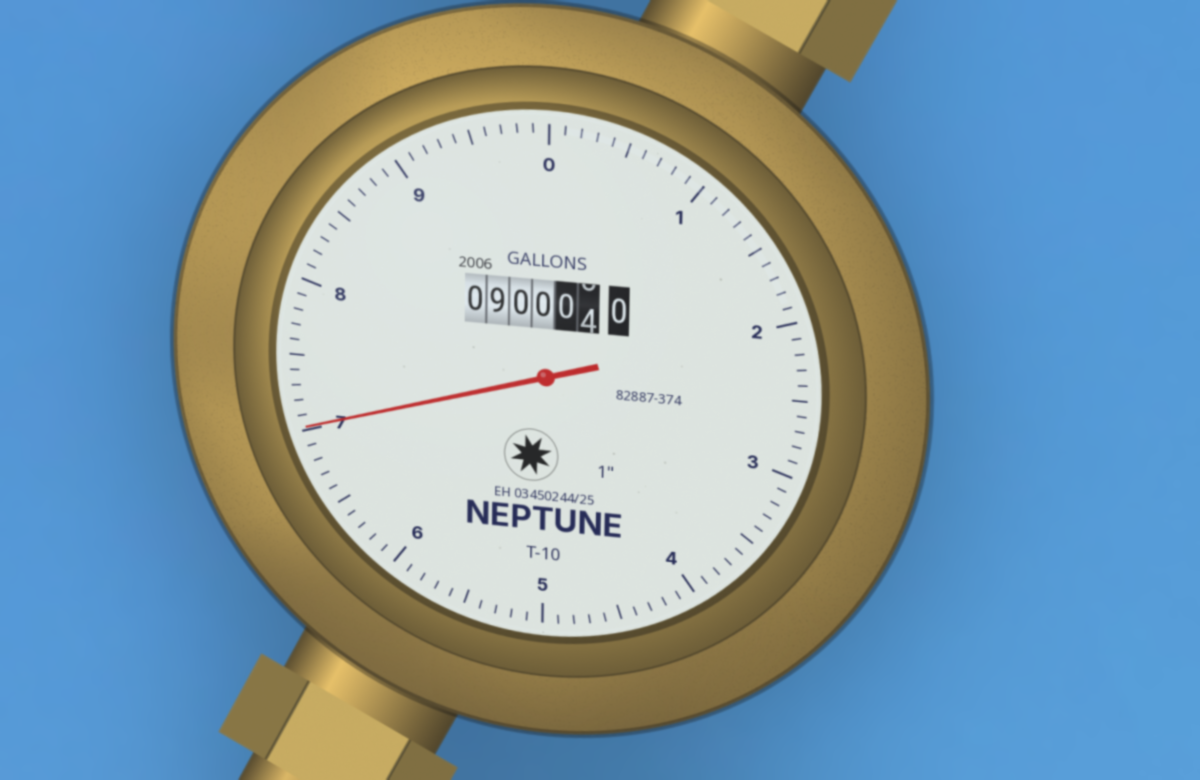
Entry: 900037.0 gal
